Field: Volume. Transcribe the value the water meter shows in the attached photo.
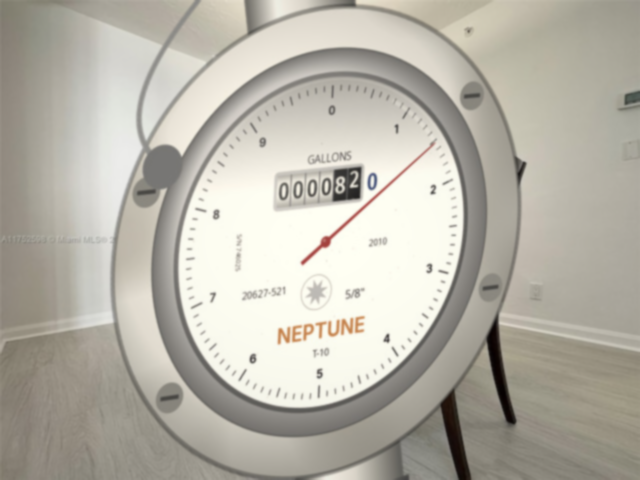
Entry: 821.5 gal
